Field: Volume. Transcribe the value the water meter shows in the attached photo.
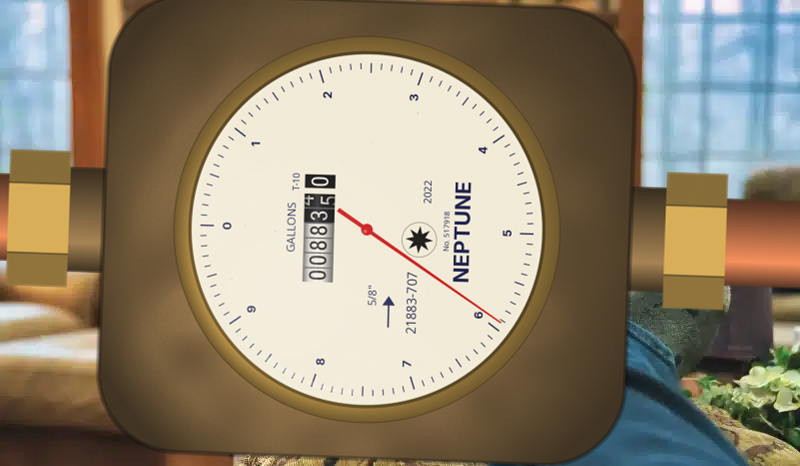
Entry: 88345.9 gal
